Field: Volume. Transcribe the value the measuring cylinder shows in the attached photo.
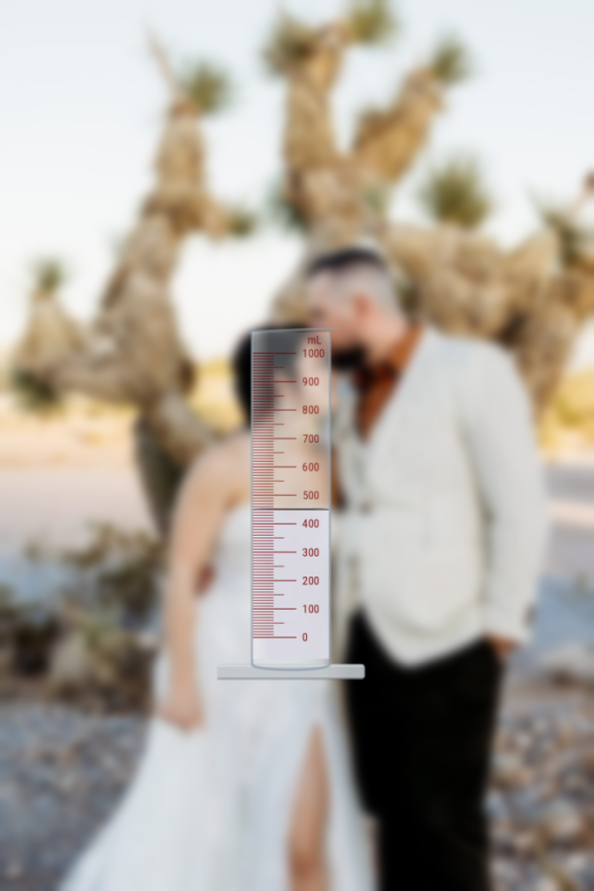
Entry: 450 mL
